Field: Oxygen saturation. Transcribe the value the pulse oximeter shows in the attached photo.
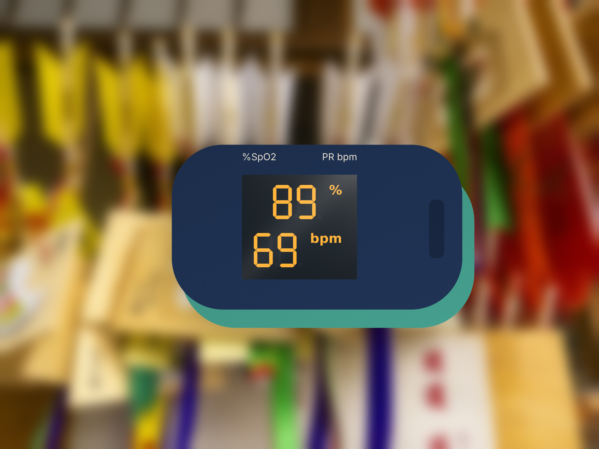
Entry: 89 %
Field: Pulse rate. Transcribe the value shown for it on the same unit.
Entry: 69 bpm
